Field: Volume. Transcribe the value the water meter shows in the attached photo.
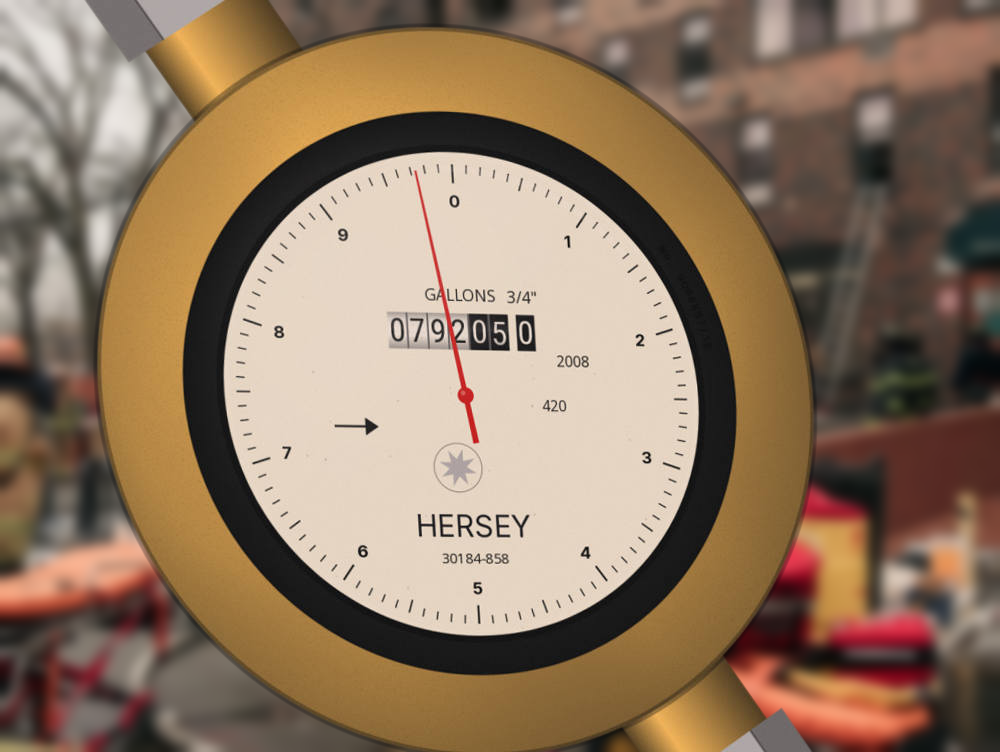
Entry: 792049.7 gal
